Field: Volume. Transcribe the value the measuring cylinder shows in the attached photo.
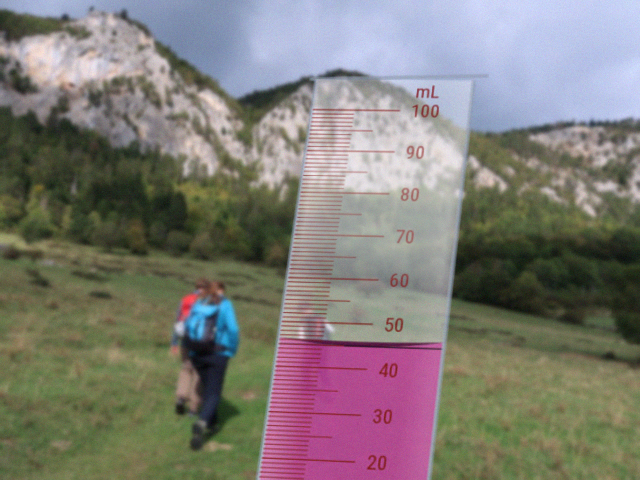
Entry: 45 mL
